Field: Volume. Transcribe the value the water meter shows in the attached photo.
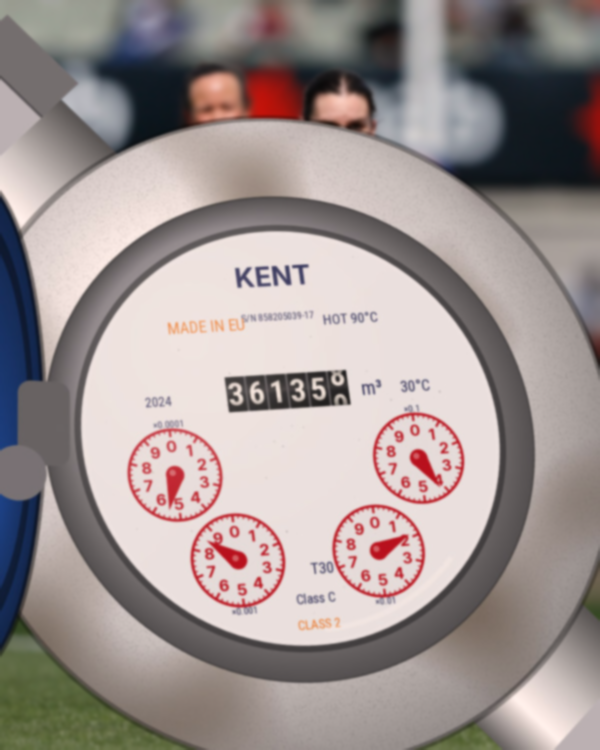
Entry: 361358.4185 m³
